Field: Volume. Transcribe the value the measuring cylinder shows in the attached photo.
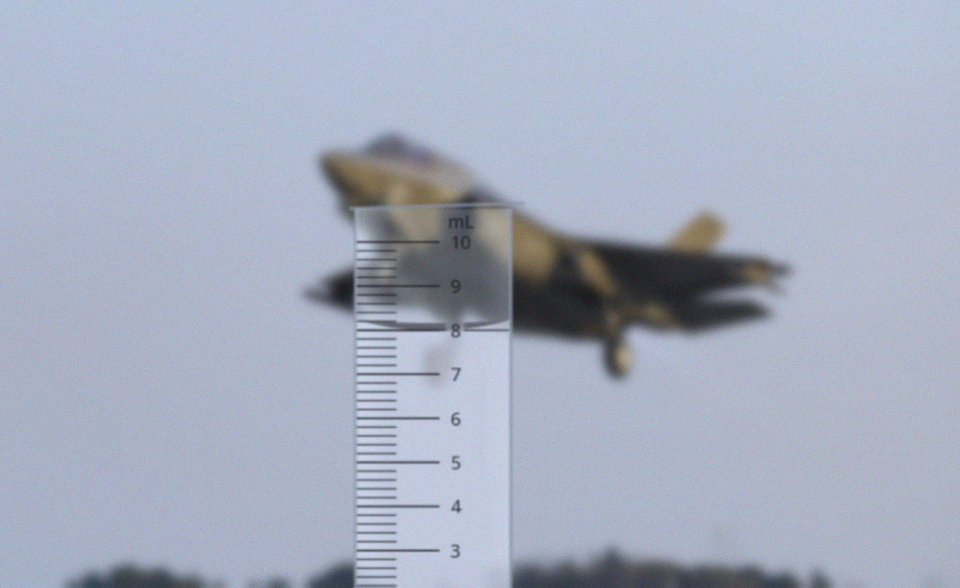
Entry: 8 mL
